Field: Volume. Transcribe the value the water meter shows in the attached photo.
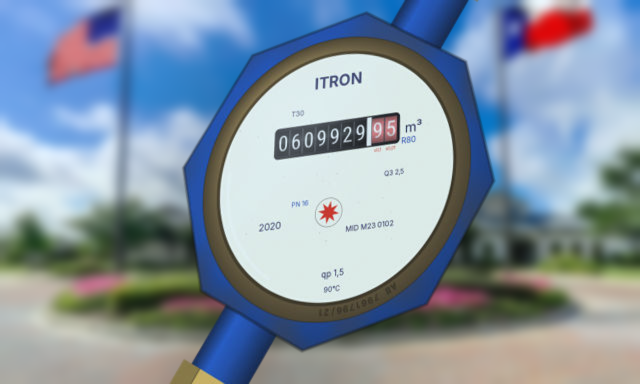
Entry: 609929.95 m³
